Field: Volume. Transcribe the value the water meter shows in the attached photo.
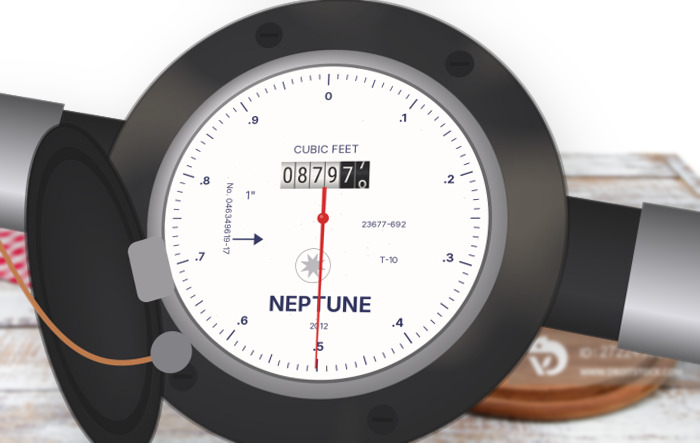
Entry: 87977.50 ft³
